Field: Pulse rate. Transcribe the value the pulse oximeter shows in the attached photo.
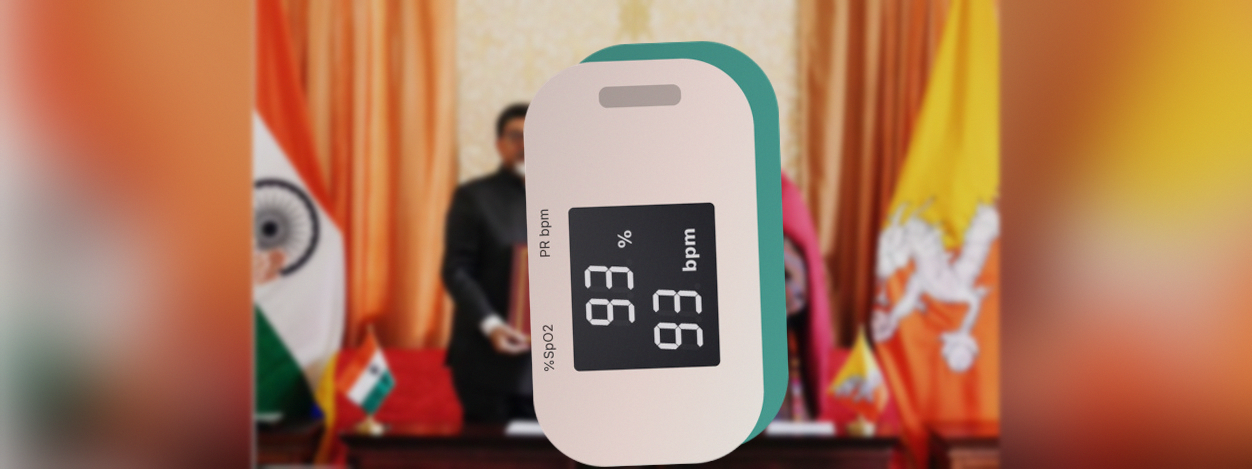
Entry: 93 bpm
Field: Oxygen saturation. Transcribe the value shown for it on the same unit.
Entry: 93 %
